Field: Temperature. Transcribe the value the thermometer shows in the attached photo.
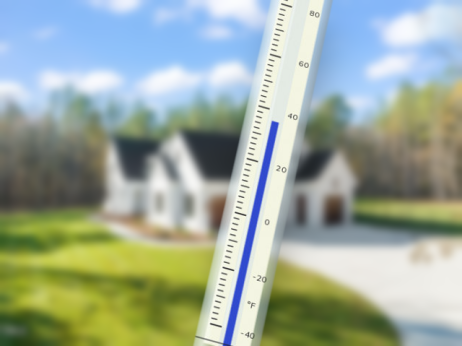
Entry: 36 °F
